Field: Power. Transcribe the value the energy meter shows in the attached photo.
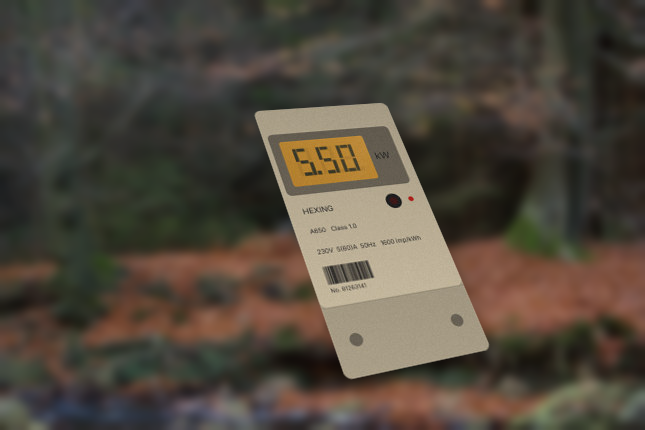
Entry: 5.50 kW
